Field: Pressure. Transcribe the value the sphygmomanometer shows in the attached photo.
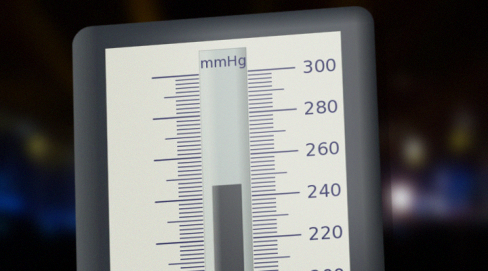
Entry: 246 mmHg
